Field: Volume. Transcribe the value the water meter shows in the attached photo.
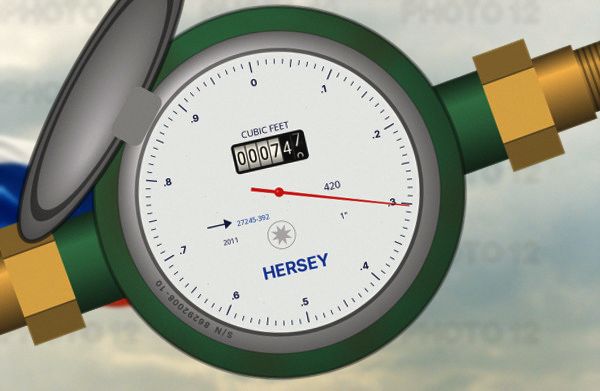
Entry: 747.30 ft³
